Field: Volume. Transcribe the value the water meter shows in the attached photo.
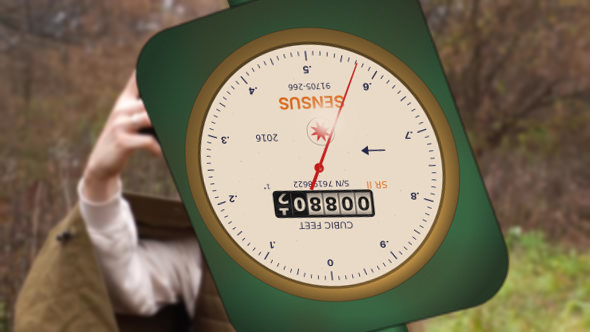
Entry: 8801.57 ft³
